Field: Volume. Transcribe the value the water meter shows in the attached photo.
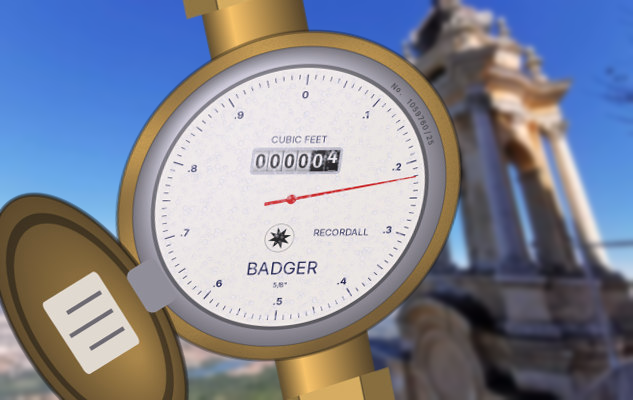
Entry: 4.22 ft³
